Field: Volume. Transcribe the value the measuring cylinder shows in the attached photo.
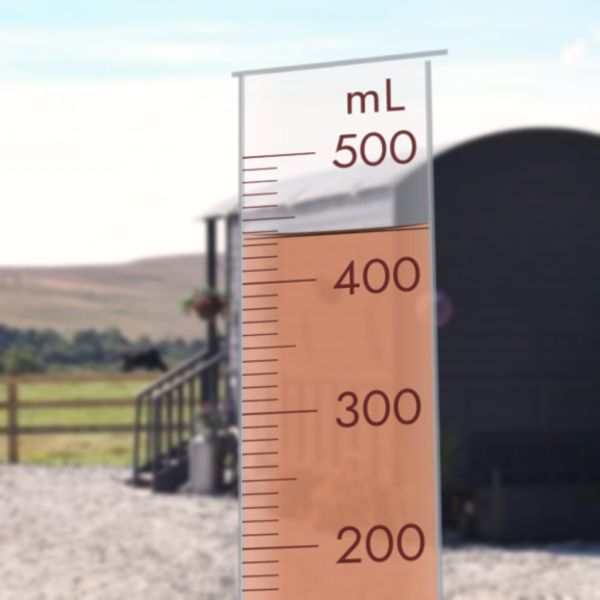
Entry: 435 mL
